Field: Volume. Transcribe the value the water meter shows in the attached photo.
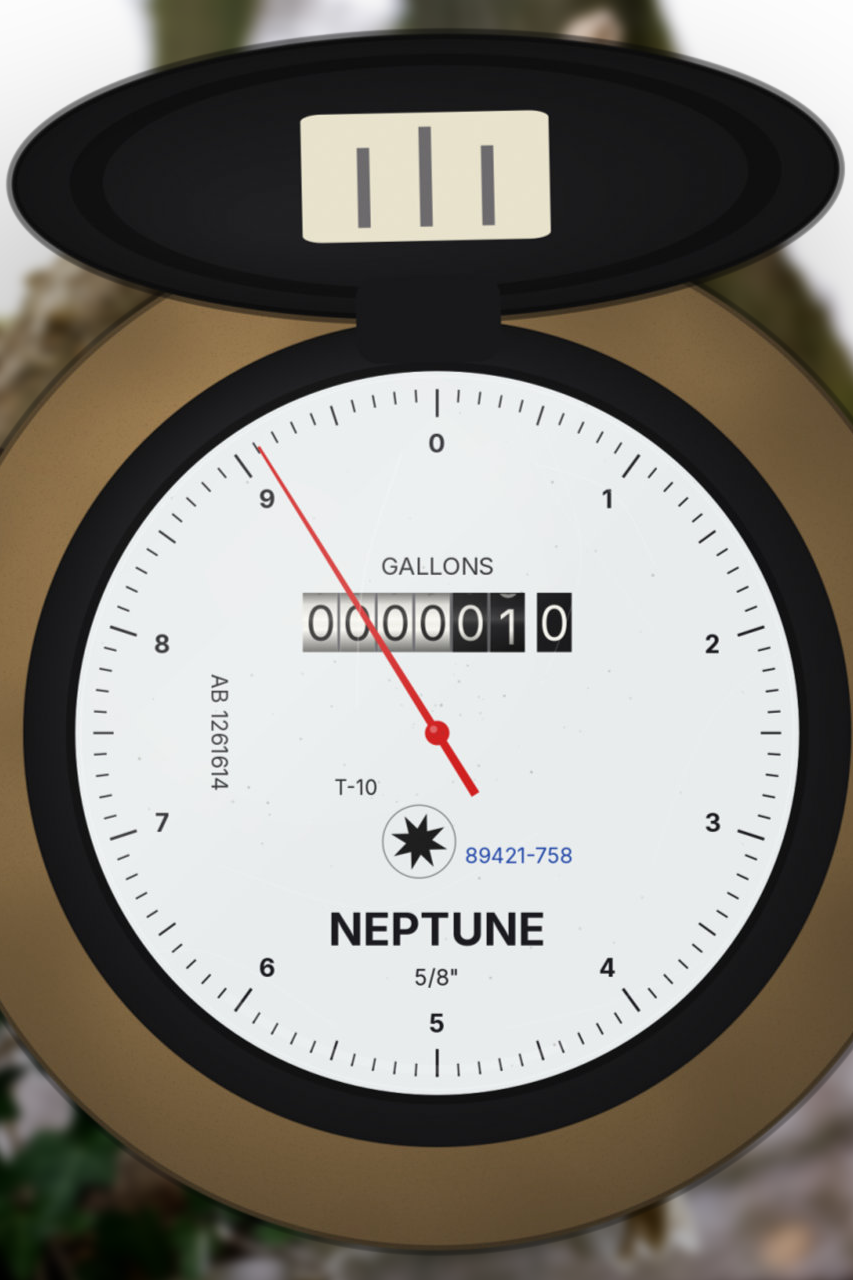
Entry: 9.1 gal
